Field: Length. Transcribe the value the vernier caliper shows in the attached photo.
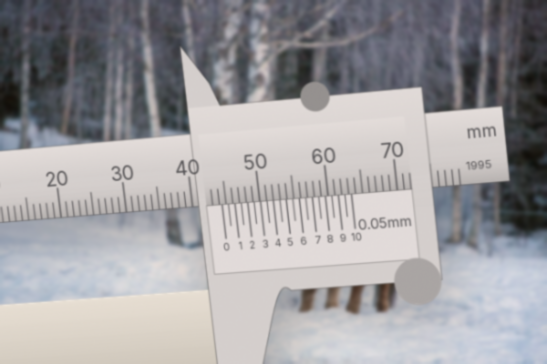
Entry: 44.4 mm
